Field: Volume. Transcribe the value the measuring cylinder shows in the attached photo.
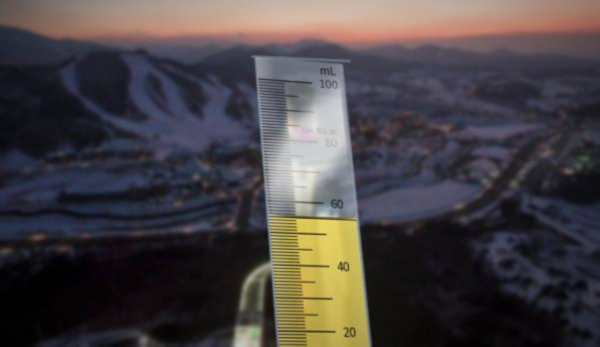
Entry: 55 mL
